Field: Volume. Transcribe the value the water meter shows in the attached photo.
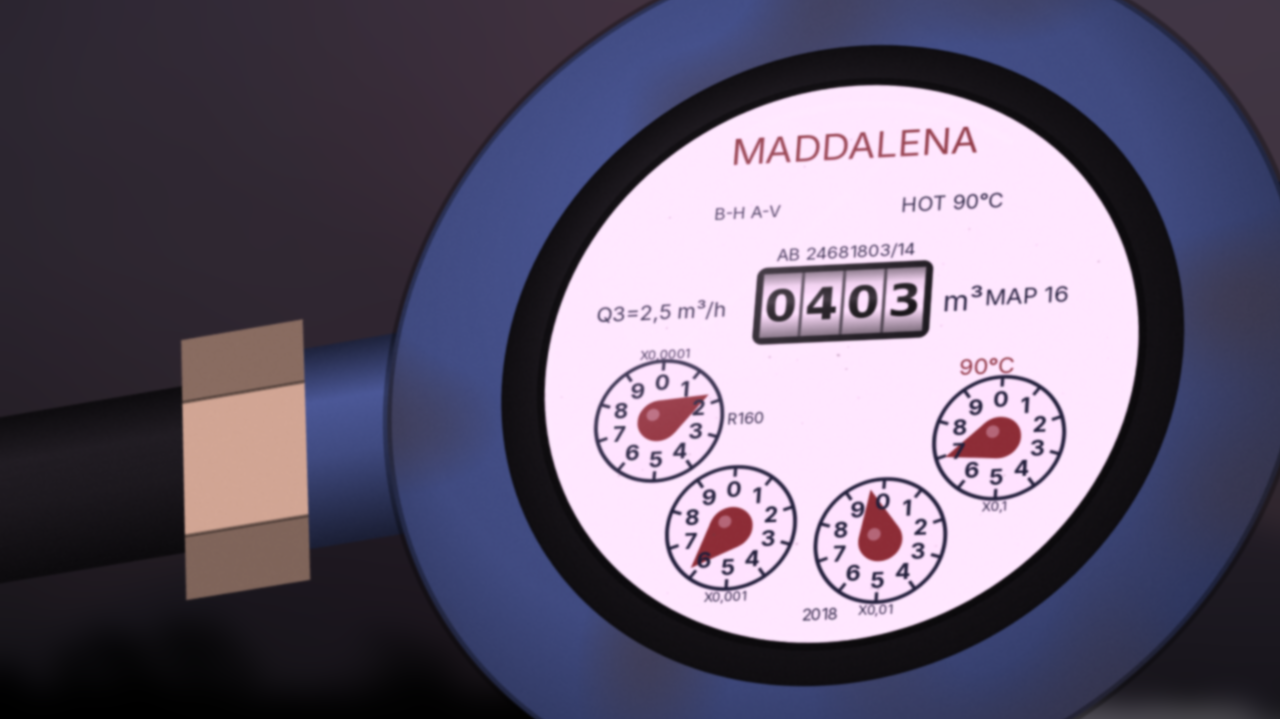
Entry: 403.6961 m³
